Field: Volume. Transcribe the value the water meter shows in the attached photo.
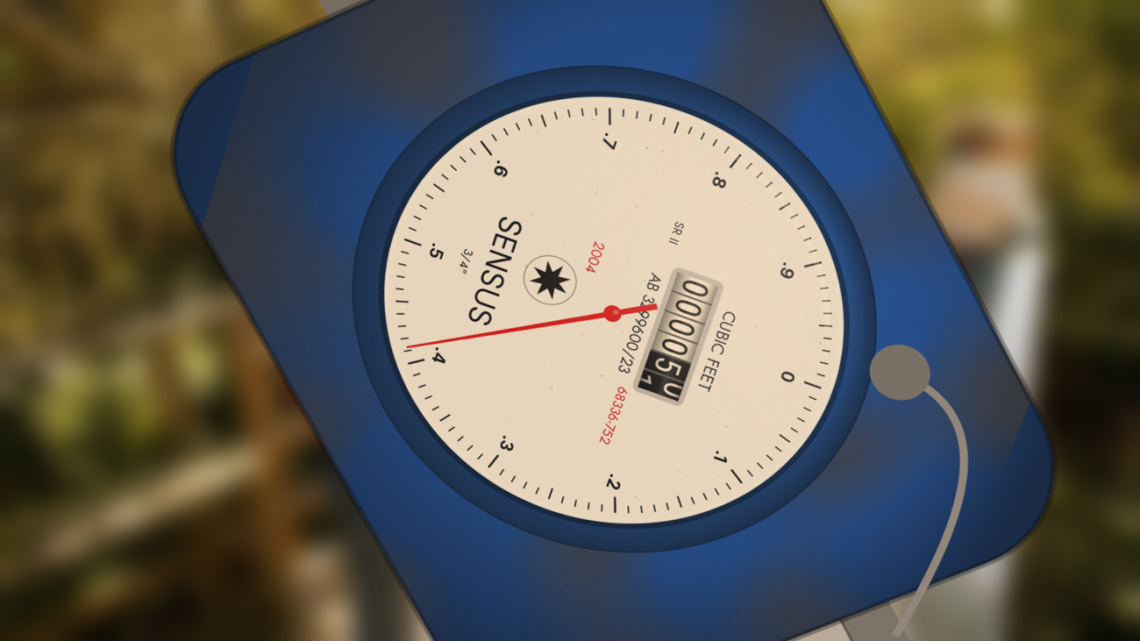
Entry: 50.41 ft³
